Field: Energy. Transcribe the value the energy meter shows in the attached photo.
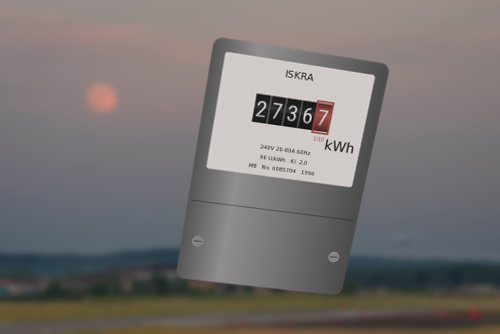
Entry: 2736.7 kWh
